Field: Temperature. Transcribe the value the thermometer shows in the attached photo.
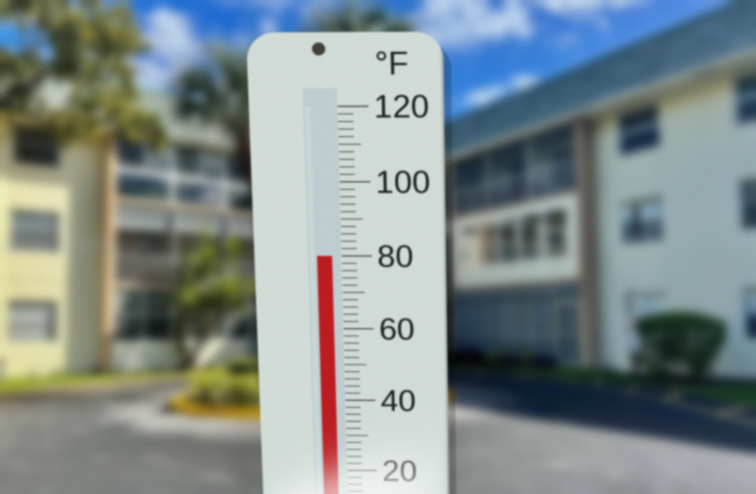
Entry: 80 °F
